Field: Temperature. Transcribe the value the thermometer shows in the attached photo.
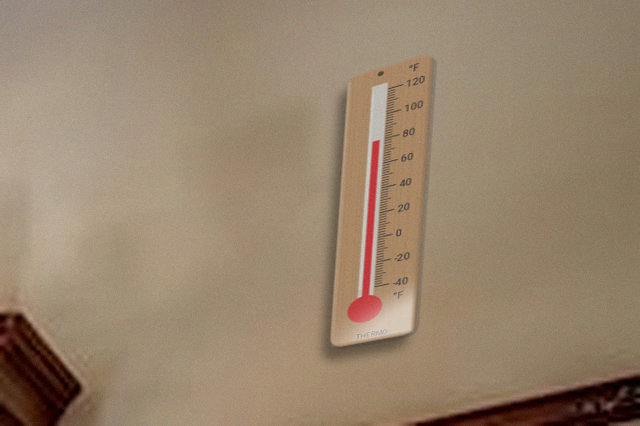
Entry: 80 °F
